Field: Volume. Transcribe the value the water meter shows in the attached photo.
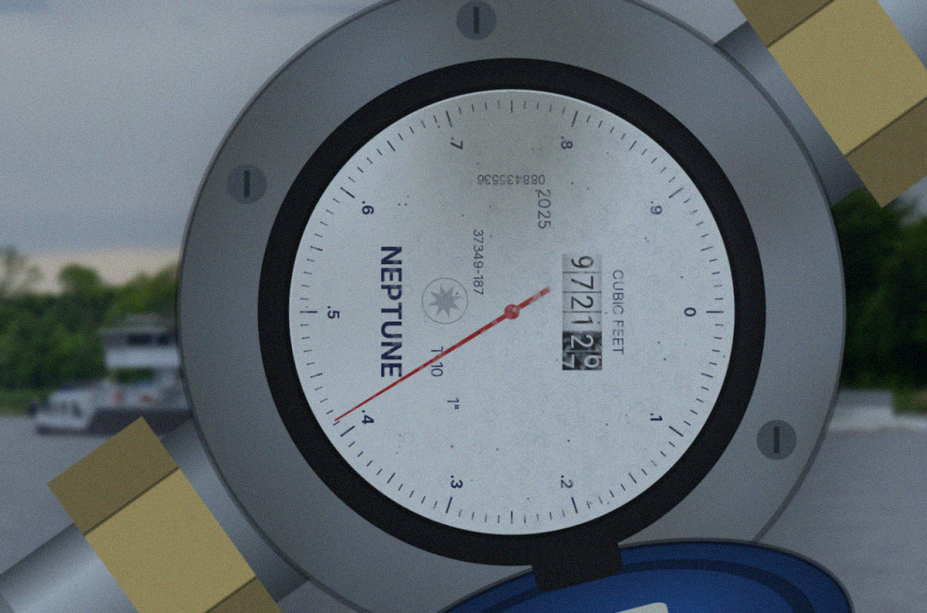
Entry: 972126.41 ft³
